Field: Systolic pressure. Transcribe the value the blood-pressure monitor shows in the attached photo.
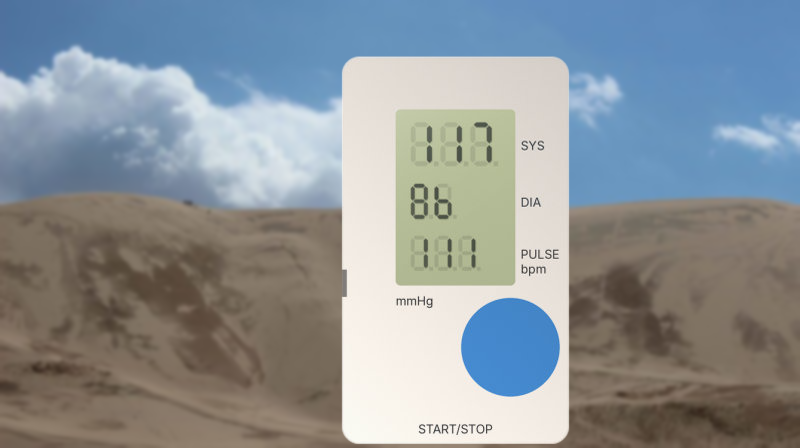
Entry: 117 mmHg
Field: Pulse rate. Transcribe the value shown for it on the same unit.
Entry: 111 bpm
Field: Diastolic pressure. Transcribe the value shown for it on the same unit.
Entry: 86 mmHg
